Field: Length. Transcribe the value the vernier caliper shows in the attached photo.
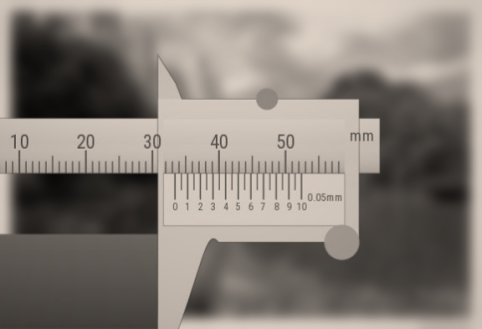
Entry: 33.4 mm
